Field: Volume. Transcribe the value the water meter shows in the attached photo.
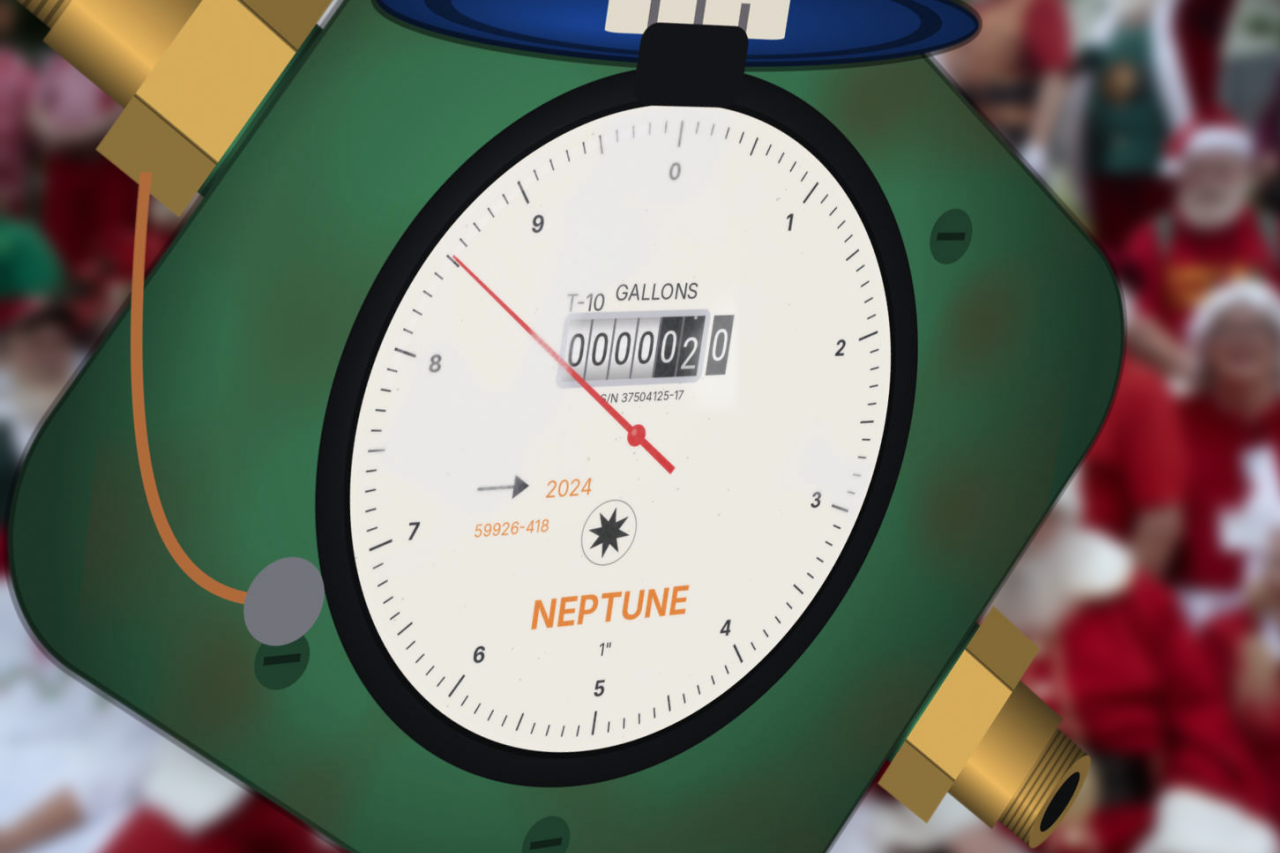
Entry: 18.5 gal
